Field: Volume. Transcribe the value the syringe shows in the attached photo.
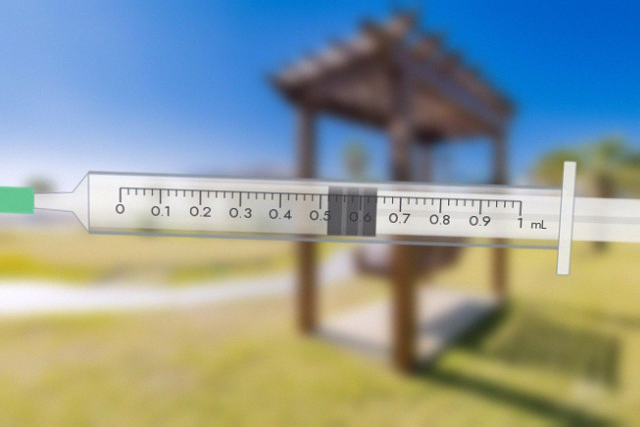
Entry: 0.52 mL
